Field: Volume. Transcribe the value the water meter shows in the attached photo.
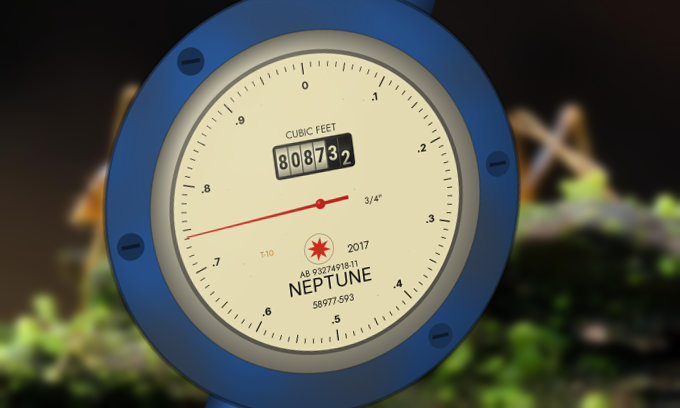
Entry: 808731.74 ft³
